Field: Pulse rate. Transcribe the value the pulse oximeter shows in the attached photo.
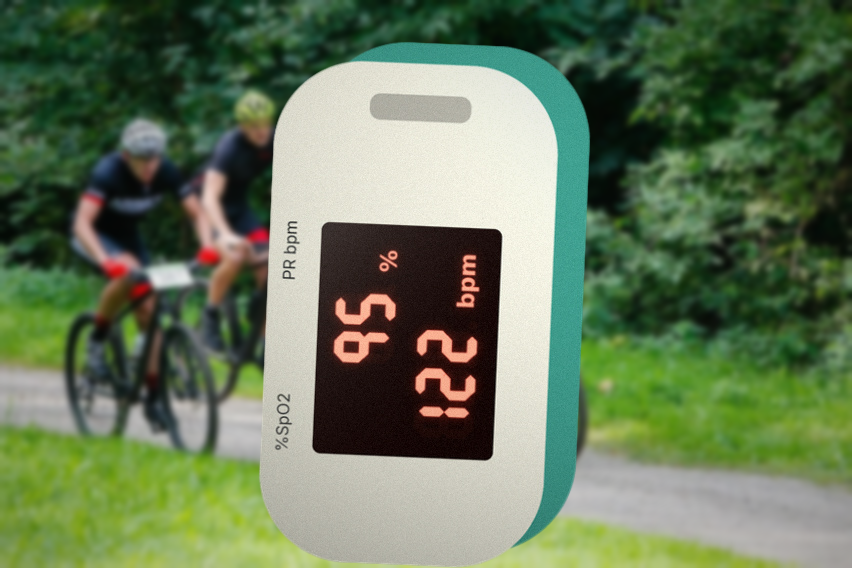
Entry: 122 bpm
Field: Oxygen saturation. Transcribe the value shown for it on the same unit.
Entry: 95 %
